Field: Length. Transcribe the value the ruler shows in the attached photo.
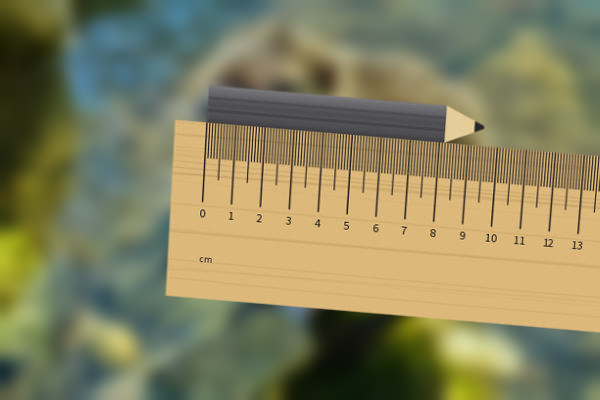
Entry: 9.5 cm
